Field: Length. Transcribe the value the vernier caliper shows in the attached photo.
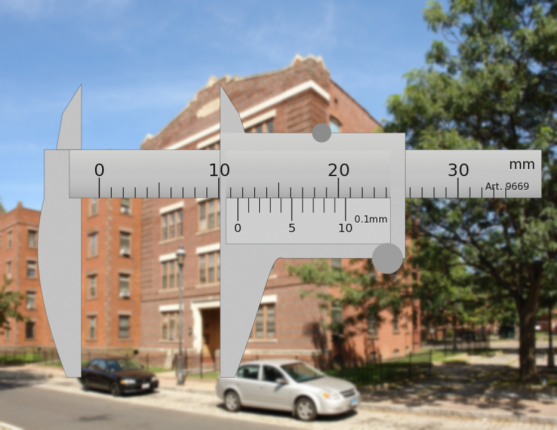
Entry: 11.6 mm
